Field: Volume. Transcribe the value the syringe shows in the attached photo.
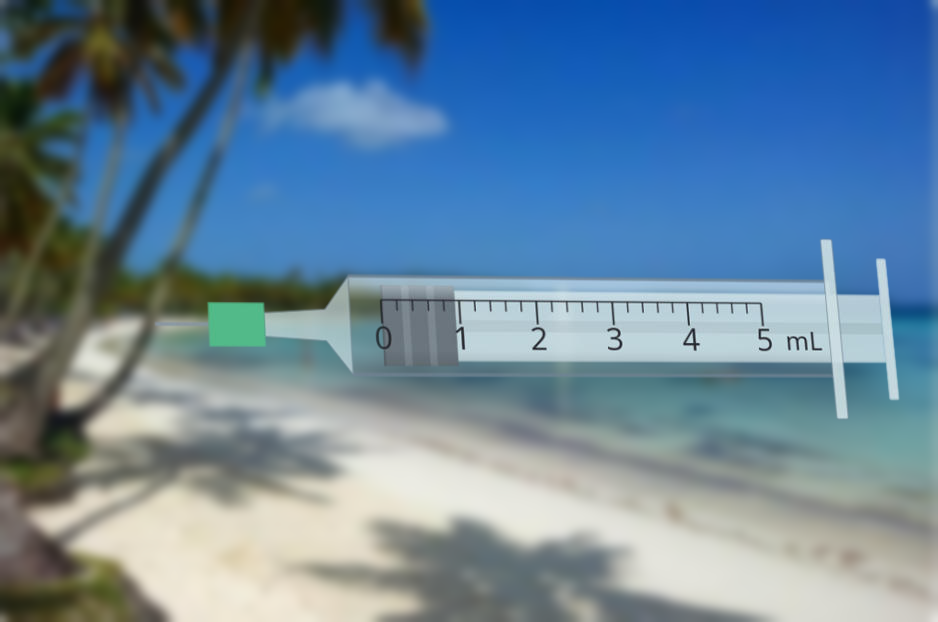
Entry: 0 mL
